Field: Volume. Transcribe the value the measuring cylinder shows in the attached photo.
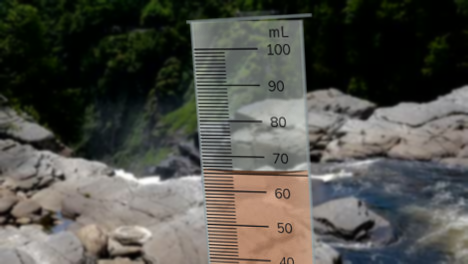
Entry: 65 mL
